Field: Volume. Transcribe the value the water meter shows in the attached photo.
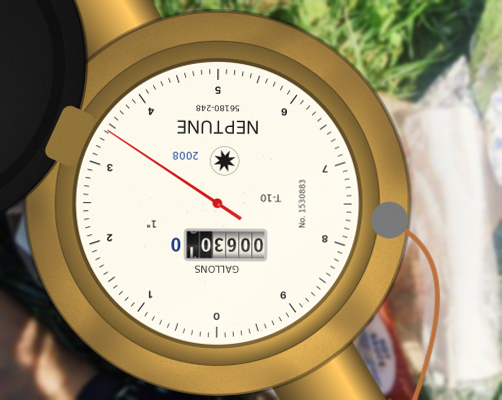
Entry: 63013.4 gal
